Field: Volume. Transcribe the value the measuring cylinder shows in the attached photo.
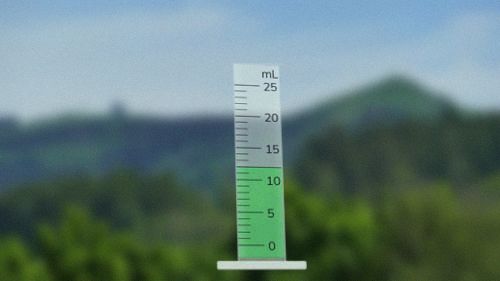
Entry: 12 mL
